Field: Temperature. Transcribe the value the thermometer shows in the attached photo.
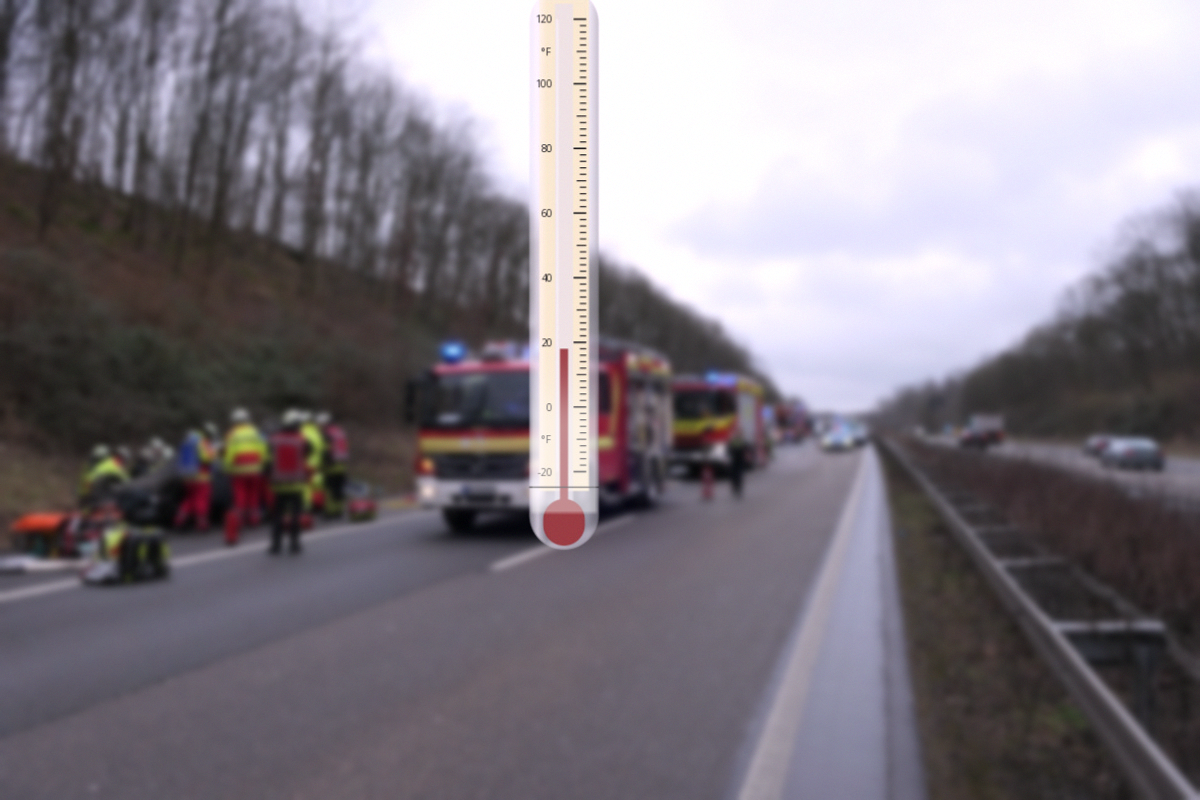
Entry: 18 °F
